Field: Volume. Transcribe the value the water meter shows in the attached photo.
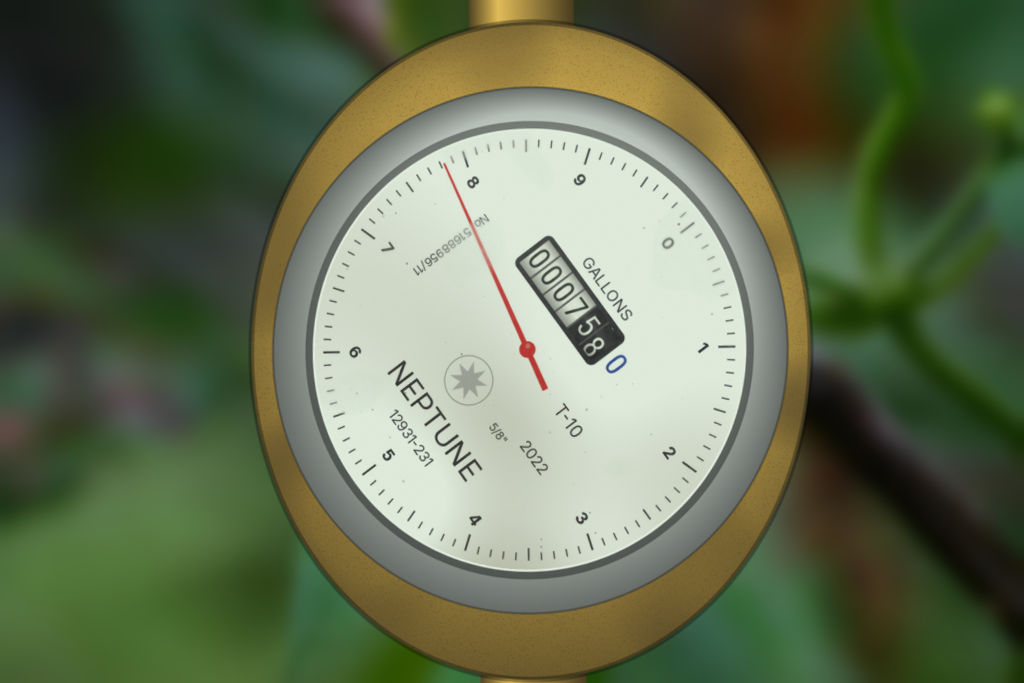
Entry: 7577.8 gal
